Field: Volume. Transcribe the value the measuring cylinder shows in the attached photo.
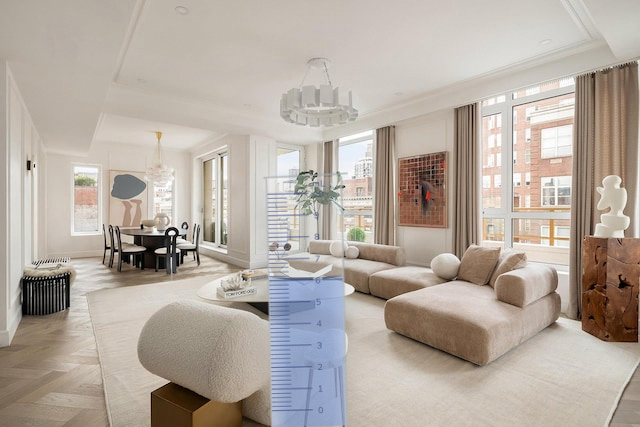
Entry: 6 mL
